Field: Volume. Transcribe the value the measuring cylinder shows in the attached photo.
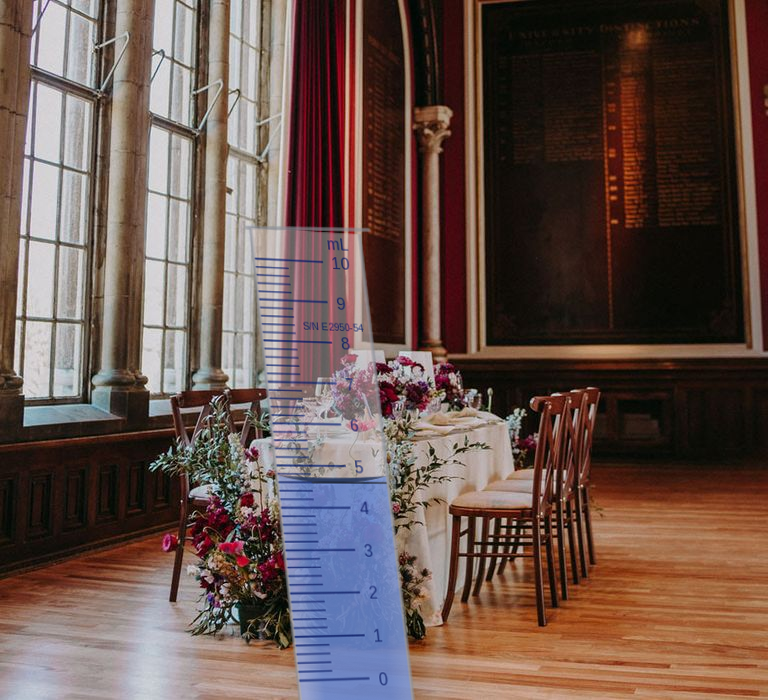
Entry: 4.6 mL
